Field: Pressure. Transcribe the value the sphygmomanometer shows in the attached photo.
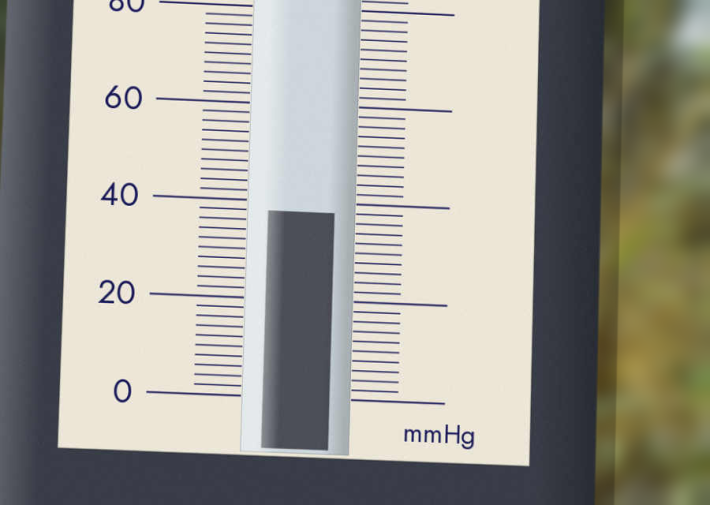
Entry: 38 mmHg
